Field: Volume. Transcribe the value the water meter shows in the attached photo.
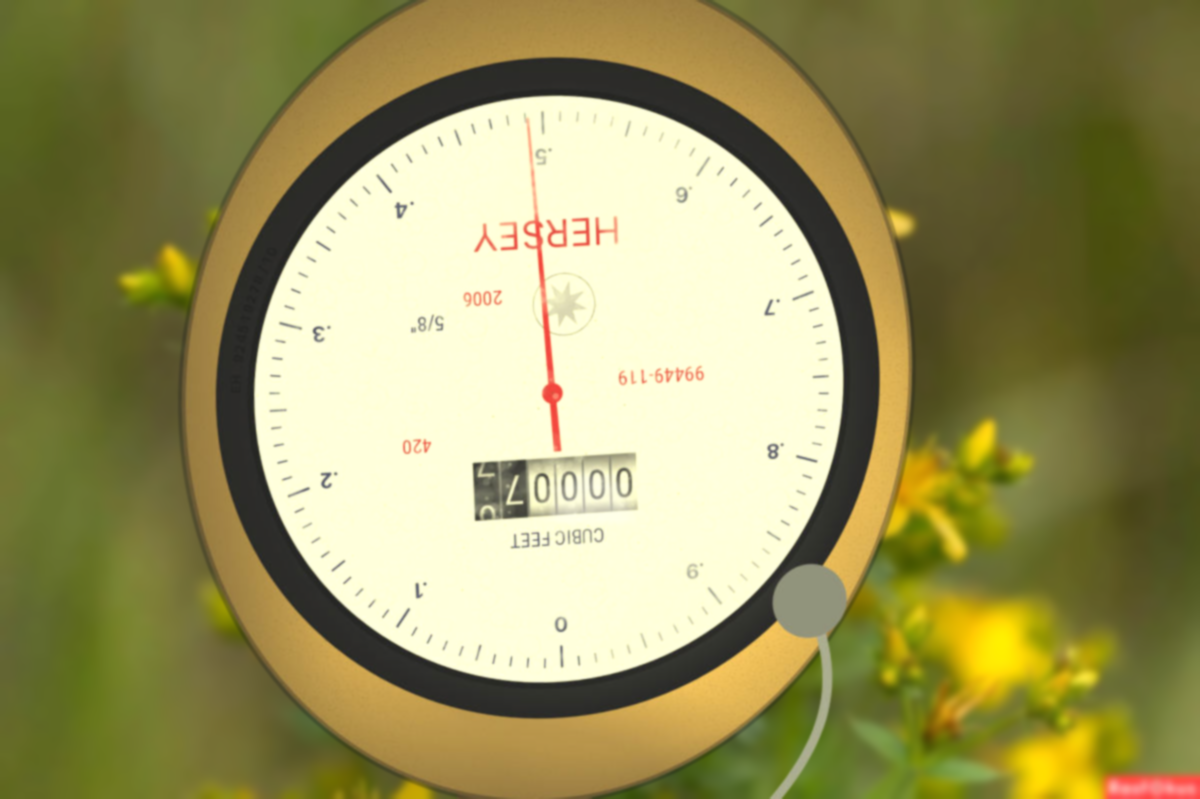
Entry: 76.49 ft³
